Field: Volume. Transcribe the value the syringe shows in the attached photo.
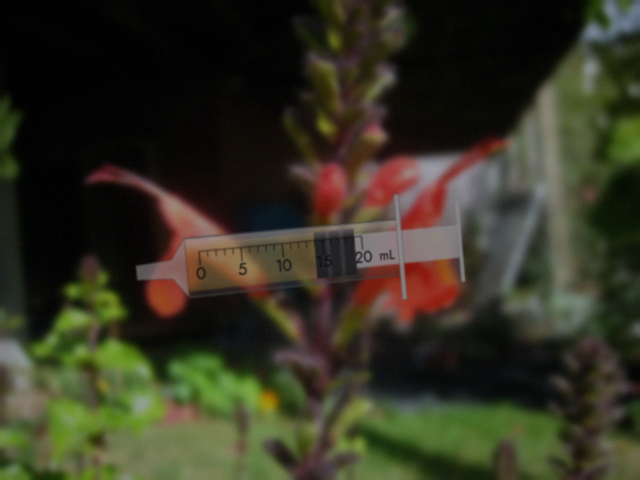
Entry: 14 mL
